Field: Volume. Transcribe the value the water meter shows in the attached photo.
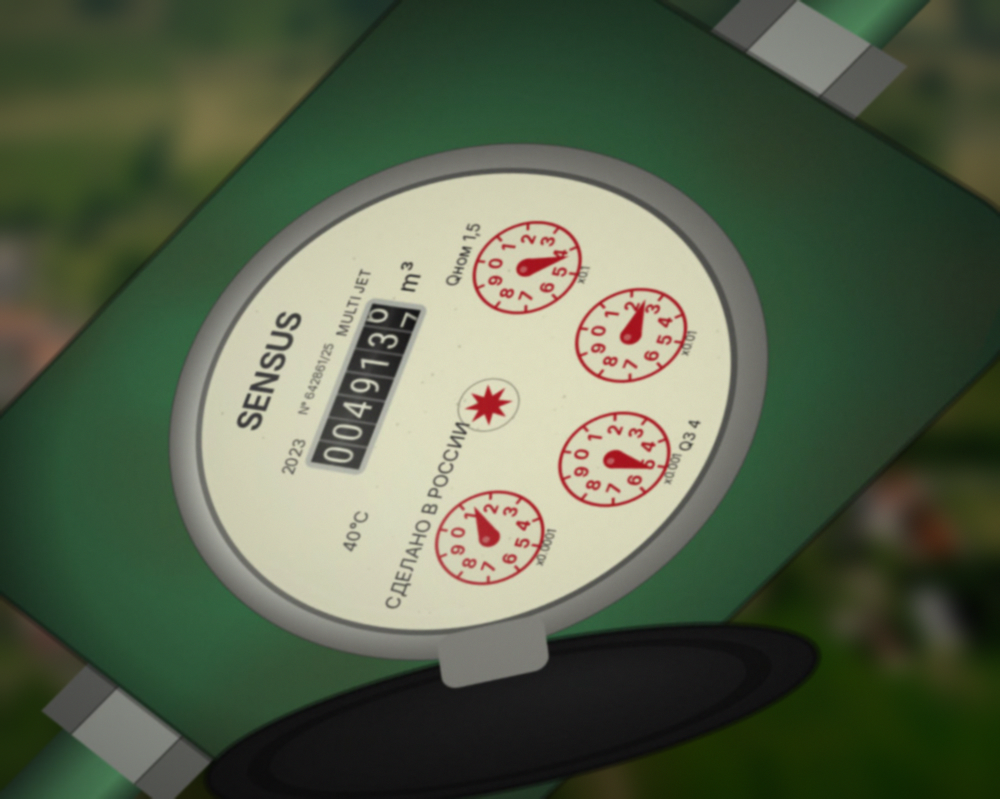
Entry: 49136.4251 m³
